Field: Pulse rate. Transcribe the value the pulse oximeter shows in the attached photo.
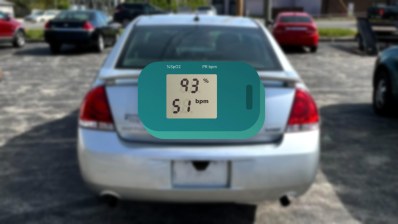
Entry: 51 bpm
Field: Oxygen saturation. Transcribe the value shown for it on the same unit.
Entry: 93 %
